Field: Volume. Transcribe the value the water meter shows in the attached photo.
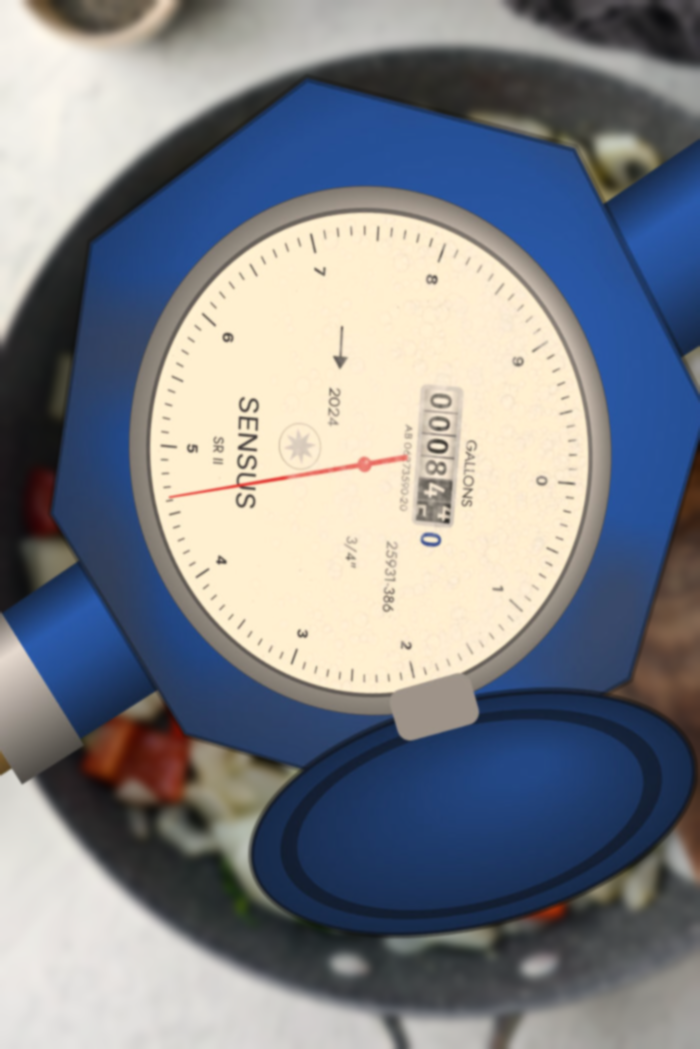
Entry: 8444.6 gal
